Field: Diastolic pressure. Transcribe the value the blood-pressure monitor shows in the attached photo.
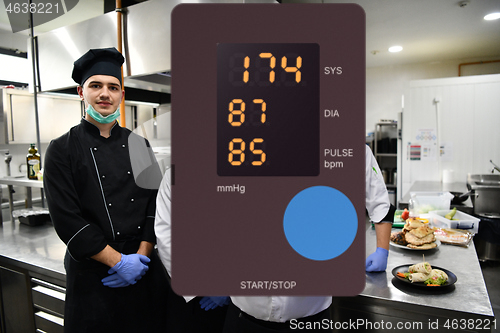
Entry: 87 mmHg
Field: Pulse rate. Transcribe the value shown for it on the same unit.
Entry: 85 bpm
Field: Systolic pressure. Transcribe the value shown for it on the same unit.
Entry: 174 mmHg
